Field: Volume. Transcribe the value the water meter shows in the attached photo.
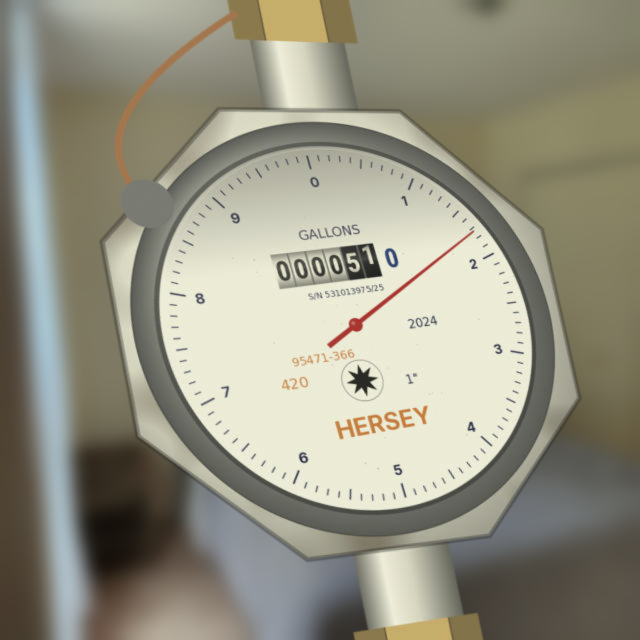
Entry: 511.7 gal
